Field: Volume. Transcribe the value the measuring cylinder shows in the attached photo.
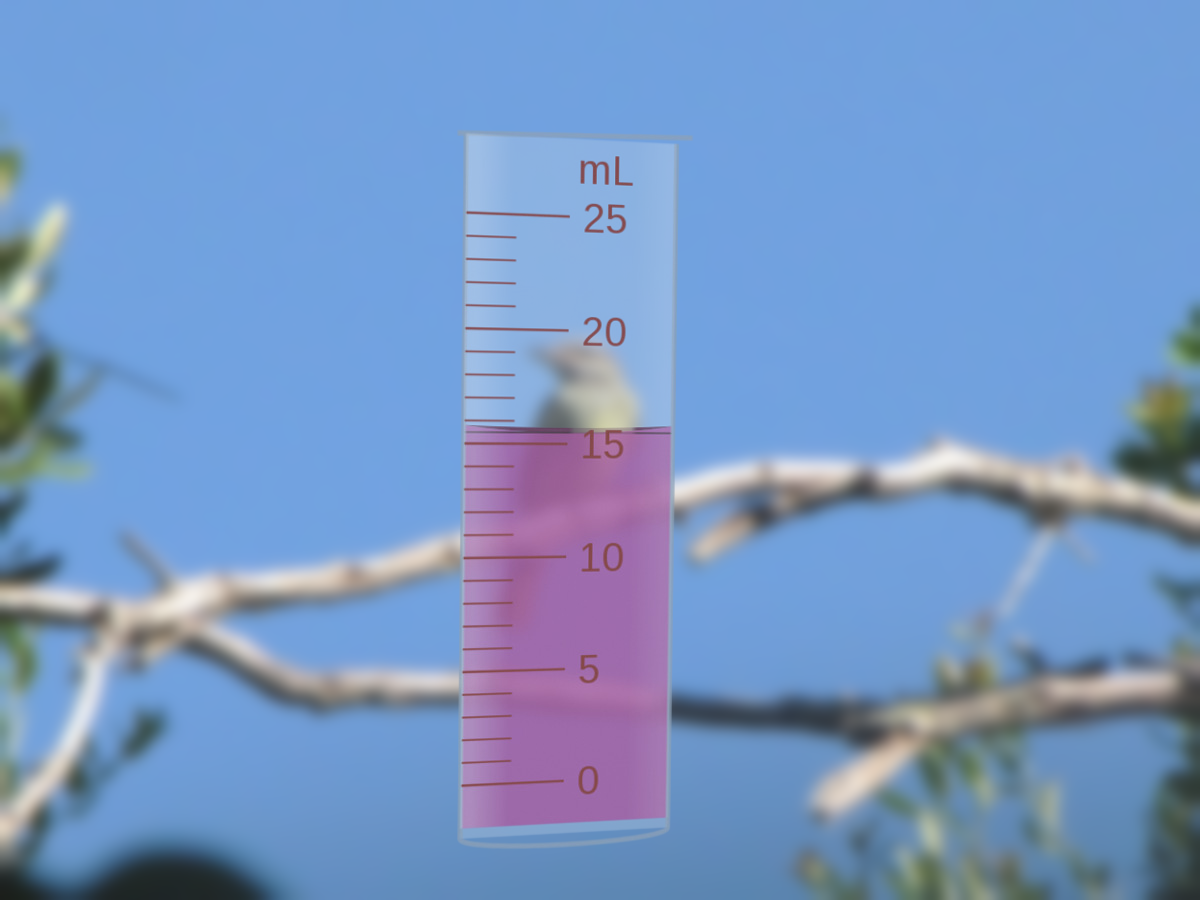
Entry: 15.5 mL
